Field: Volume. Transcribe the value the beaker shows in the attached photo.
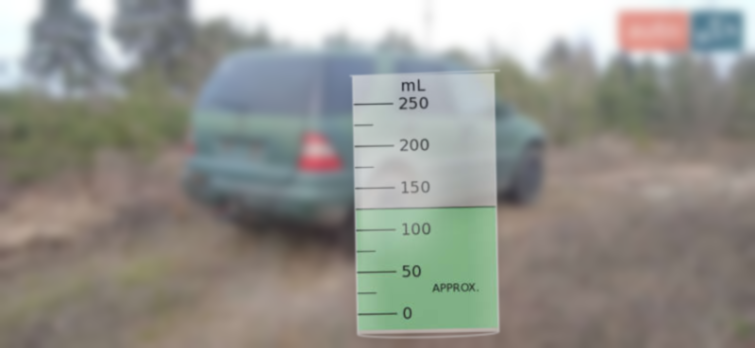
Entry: 125 mL
